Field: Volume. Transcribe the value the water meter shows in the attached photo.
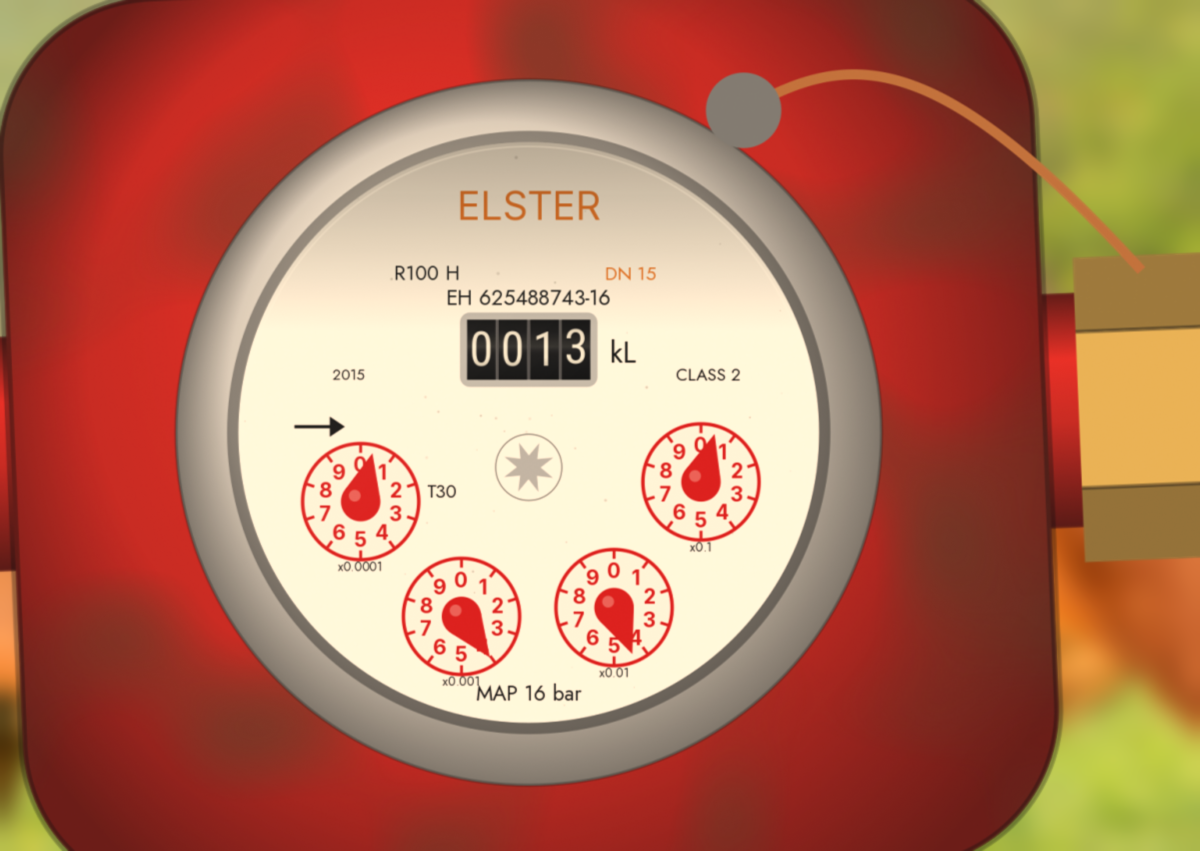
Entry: 13.0440 kL
